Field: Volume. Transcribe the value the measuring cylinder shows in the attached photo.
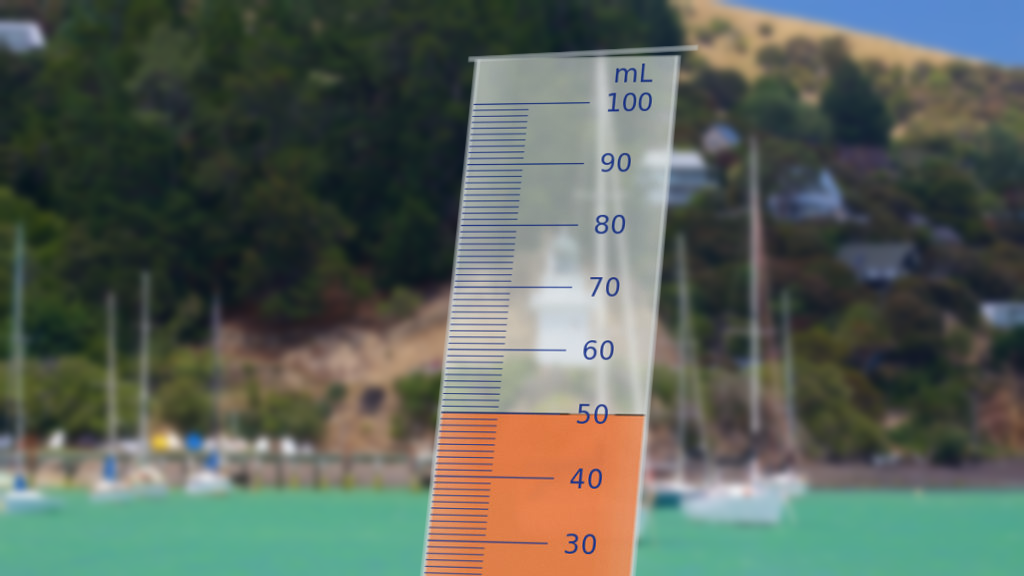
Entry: 50 mL
